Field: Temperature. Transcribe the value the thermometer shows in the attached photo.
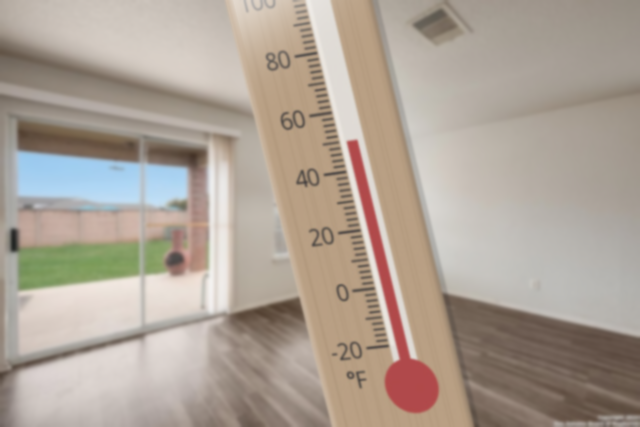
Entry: 50 °F
